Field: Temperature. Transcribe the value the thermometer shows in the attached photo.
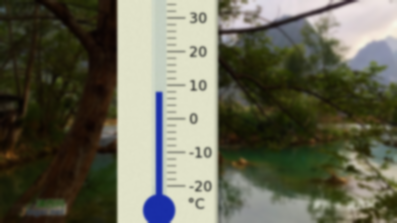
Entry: 8 °C
